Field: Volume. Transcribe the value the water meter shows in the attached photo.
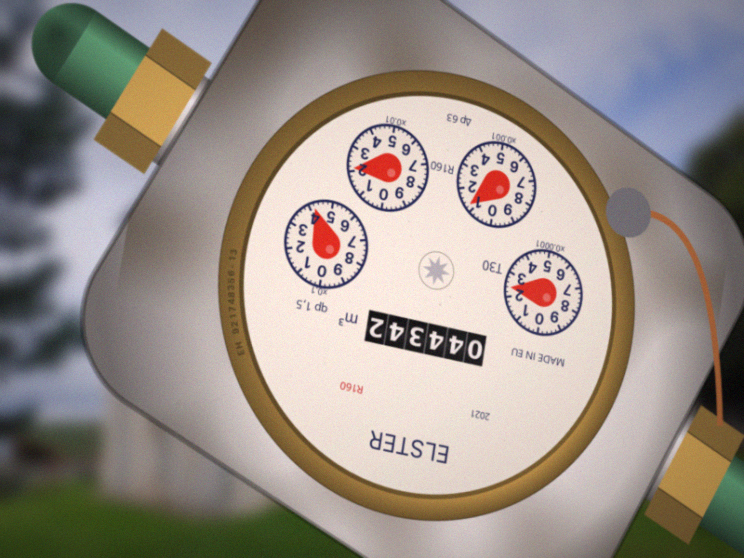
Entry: 44342.4212 m³
